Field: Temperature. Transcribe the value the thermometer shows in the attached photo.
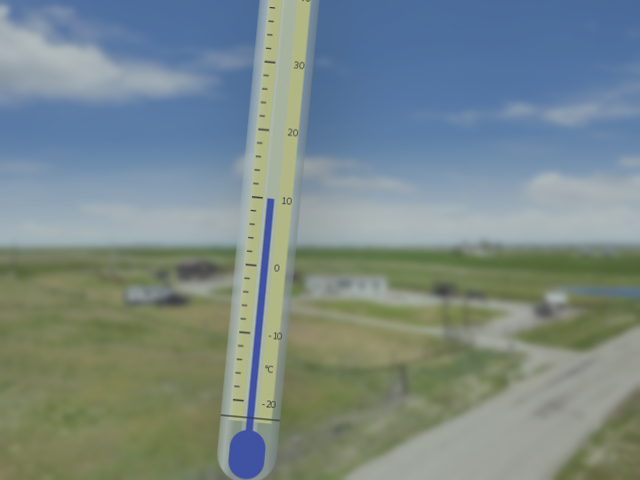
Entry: 10 °C
